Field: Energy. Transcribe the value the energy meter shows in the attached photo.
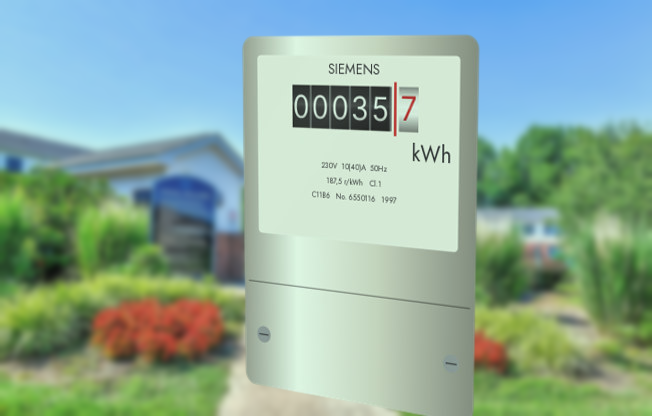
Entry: 35.7 kWh
